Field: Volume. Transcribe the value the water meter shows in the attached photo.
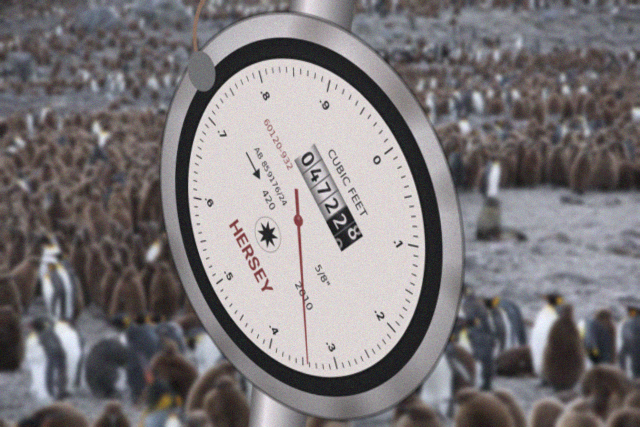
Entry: 47228.34 ft³
